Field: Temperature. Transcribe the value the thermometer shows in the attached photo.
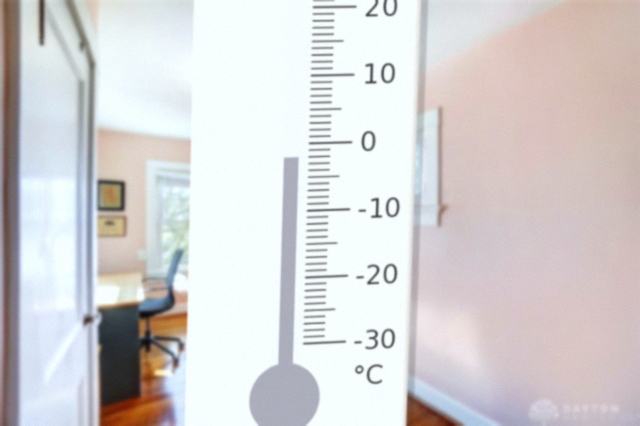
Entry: -2 °C
